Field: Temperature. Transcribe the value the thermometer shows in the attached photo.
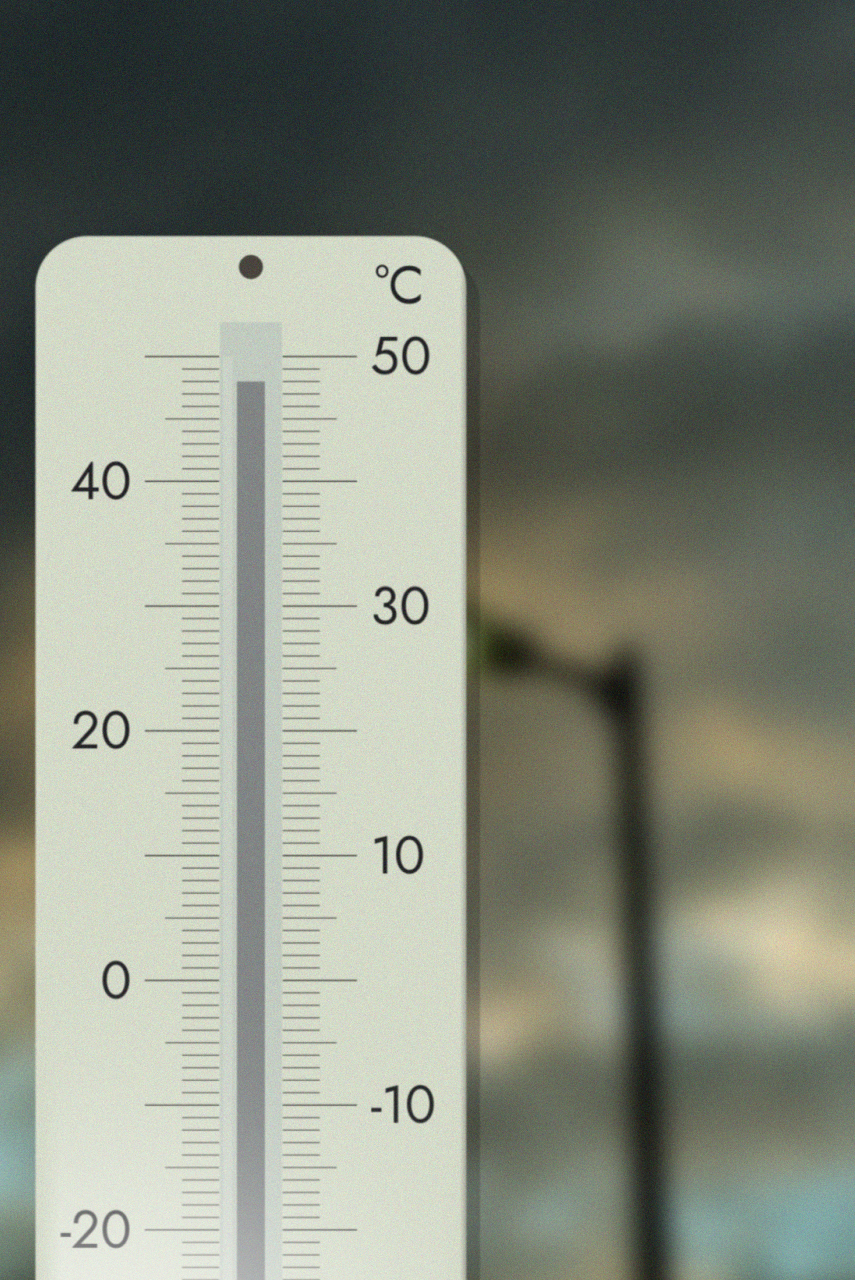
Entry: 48 °C
